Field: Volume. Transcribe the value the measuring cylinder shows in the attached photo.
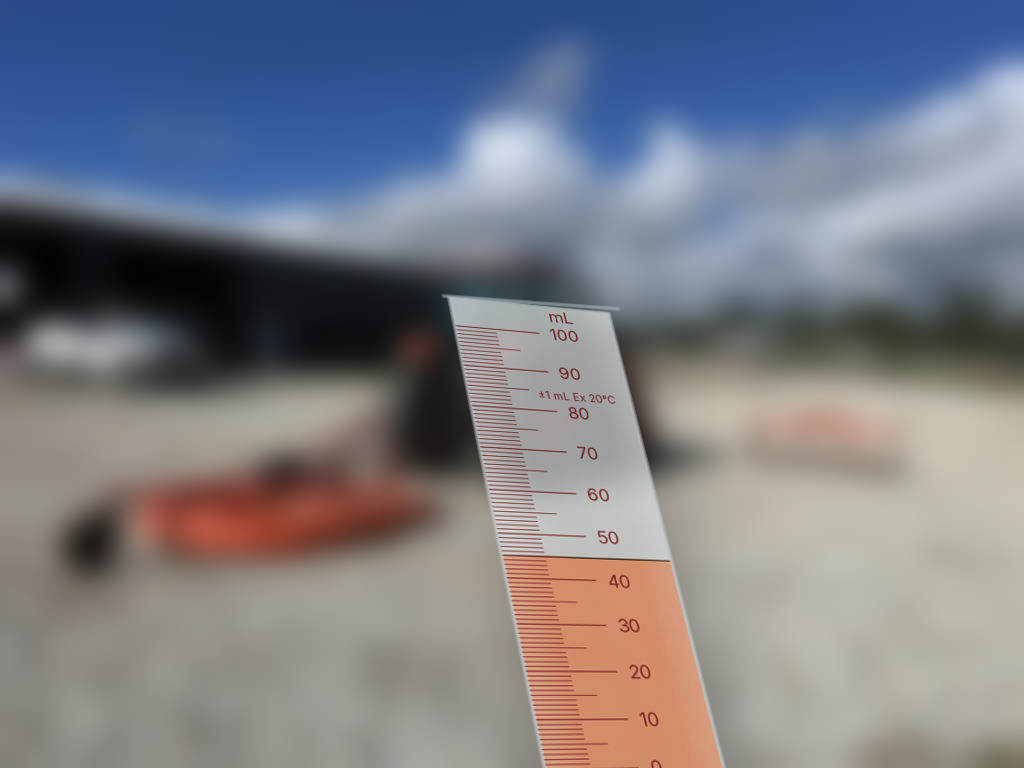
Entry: 45 mL
